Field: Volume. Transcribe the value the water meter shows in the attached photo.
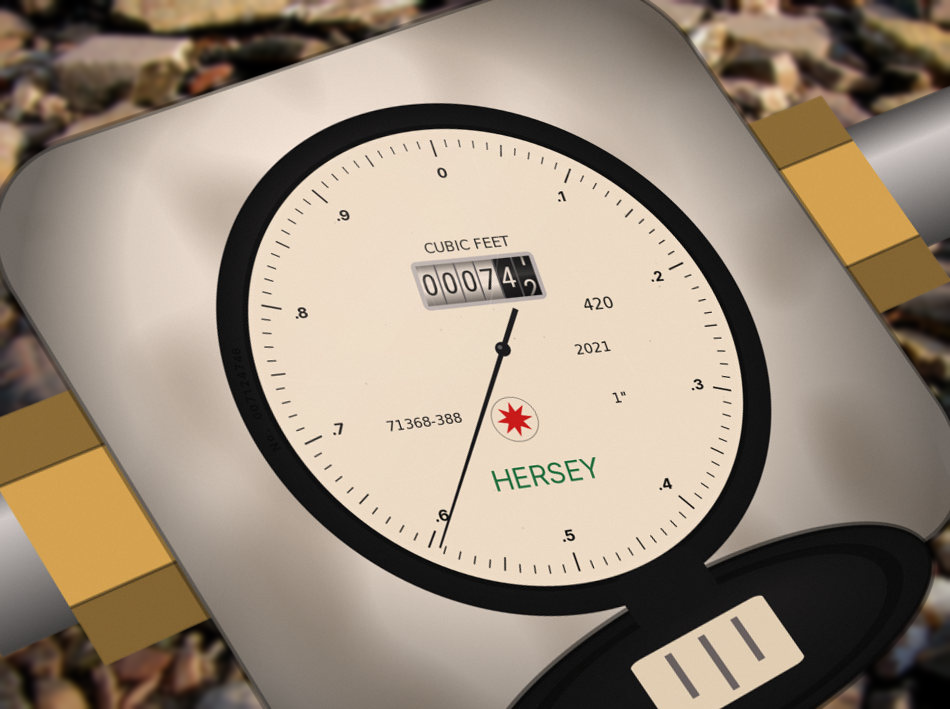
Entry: 741.59 ft³
